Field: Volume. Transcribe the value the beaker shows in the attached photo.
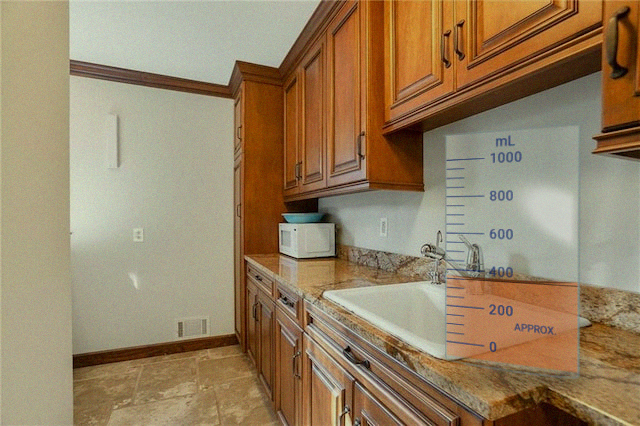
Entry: 350 mL
